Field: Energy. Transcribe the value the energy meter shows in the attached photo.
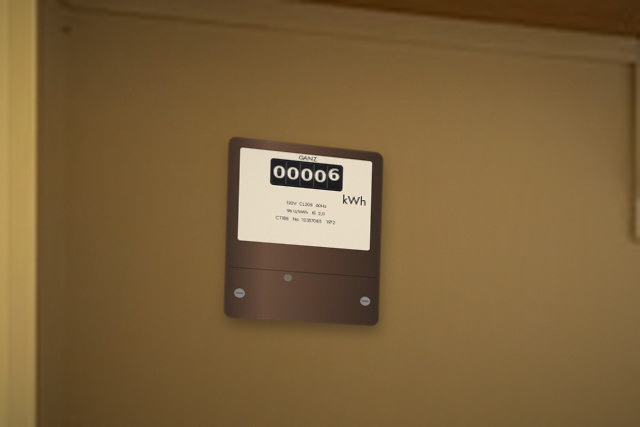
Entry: 6 kWh
